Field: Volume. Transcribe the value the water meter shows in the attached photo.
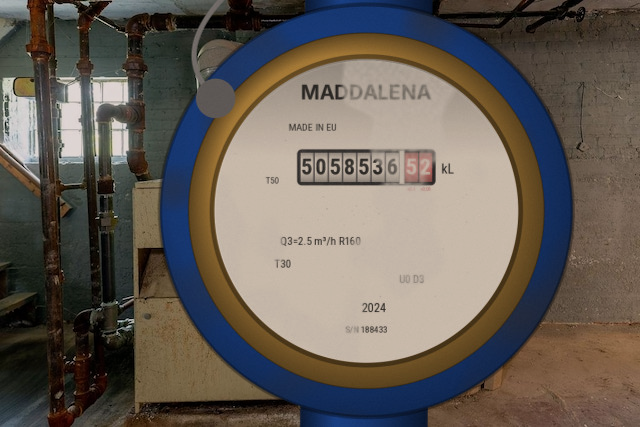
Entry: 5058536.52 kL
